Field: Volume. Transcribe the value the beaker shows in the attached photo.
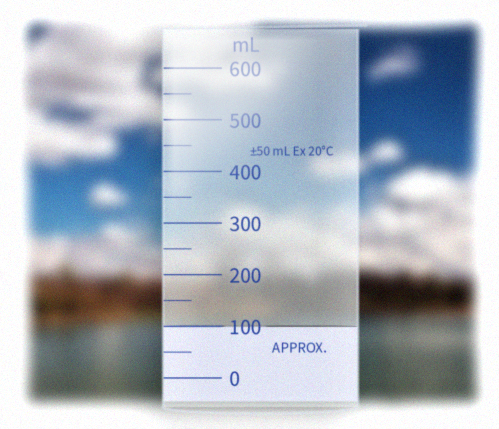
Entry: 100 mL
